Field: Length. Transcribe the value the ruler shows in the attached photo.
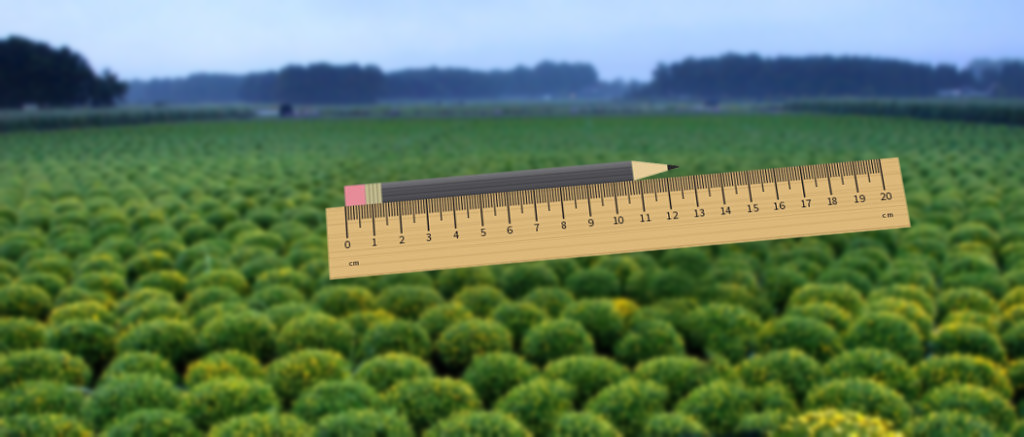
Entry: 12.5 cm
